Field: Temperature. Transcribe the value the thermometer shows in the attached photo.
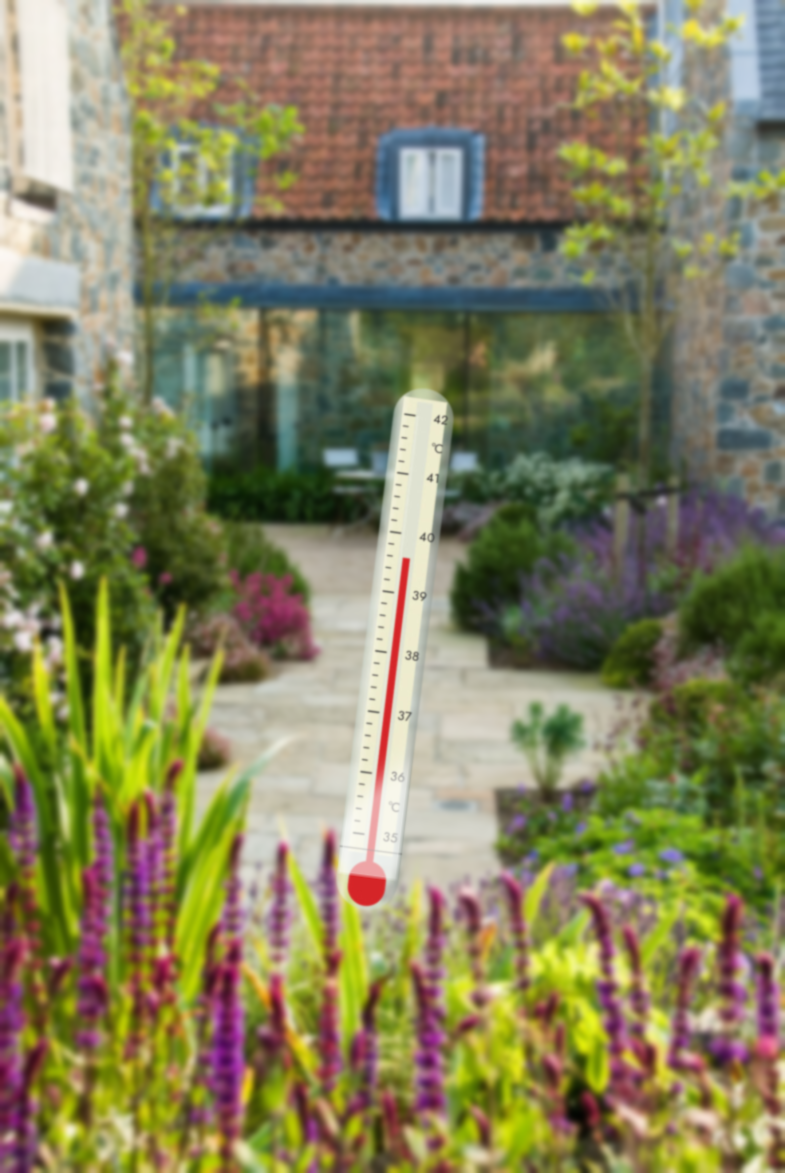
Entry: 39.6 °C
